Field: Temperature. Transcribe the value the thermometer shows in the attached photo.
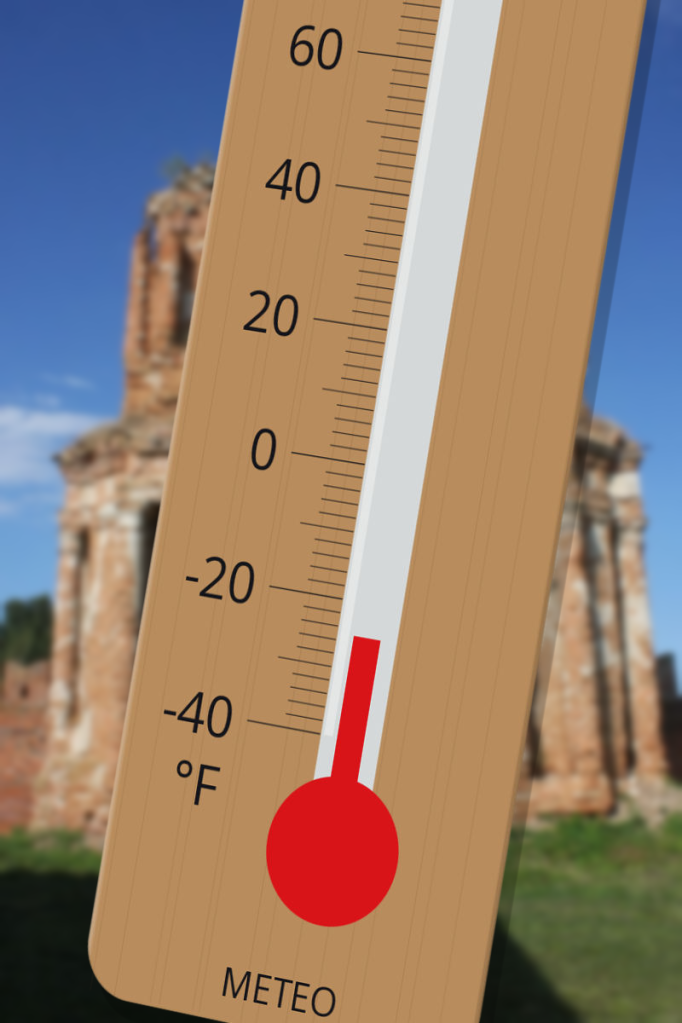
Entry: -25 °F
